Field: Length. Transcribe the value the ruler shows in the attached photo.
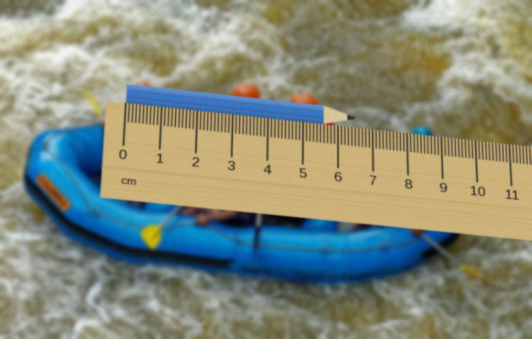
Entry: 6.5 cm
